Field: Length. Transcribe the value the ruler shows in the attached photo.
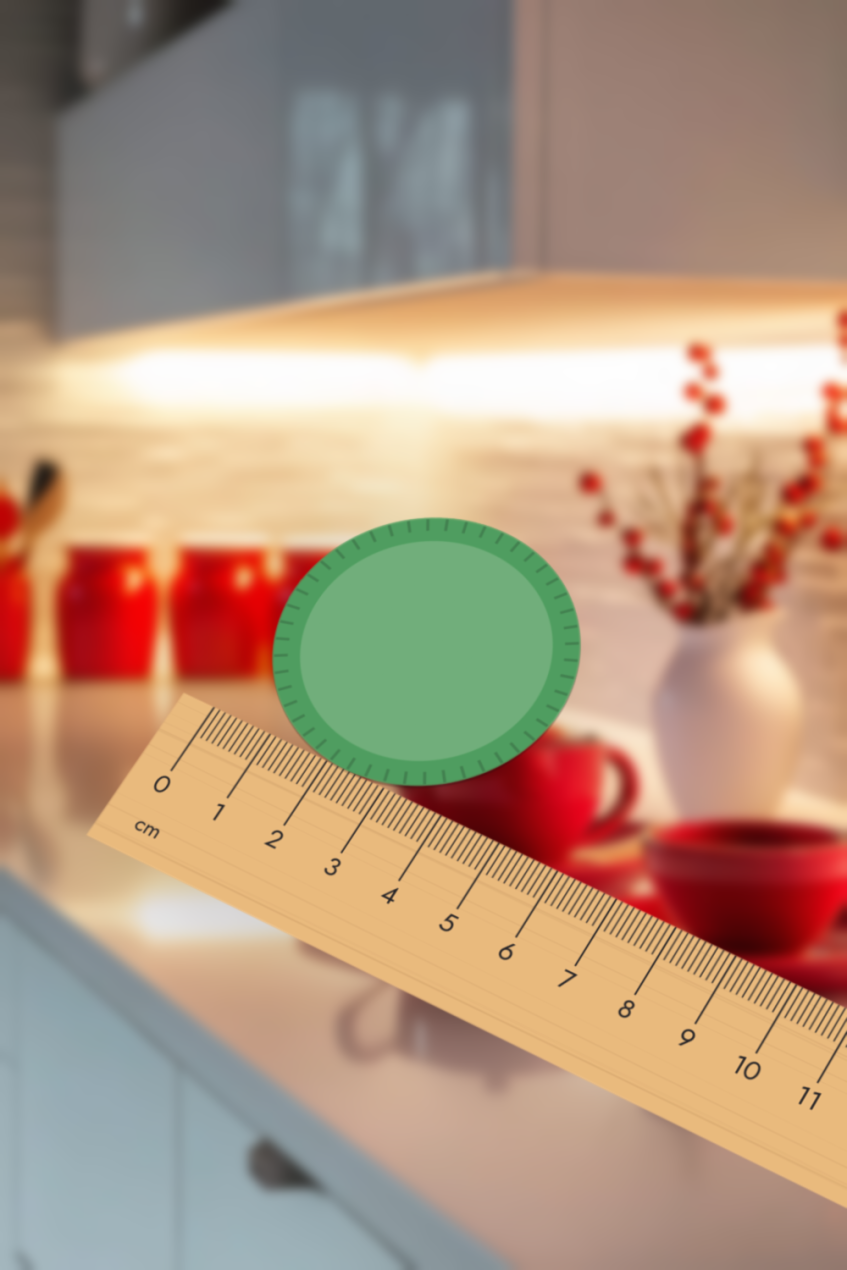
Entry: 4.7 cm
